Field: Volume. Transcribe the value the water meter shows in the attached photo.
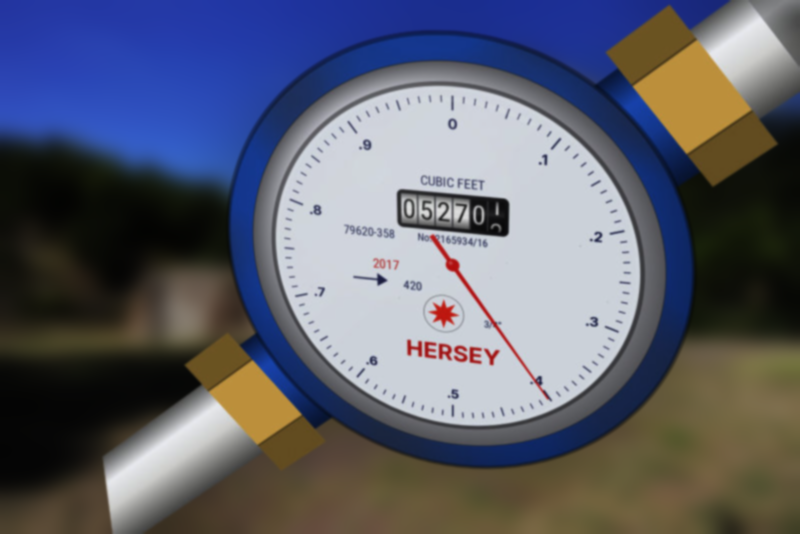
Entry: 52701.40 ft³
